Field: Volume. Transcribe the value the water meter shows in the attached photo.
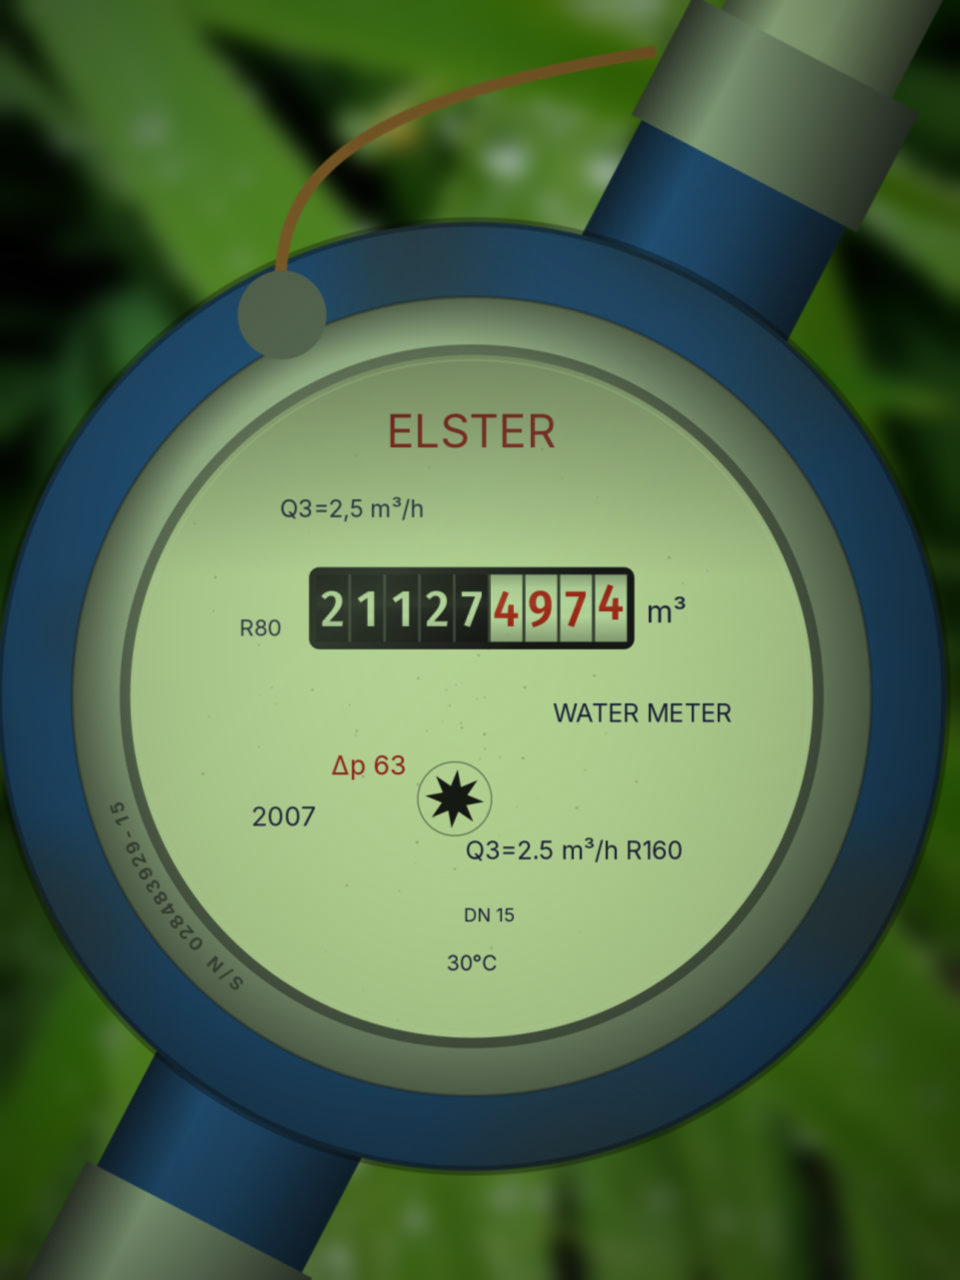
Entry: 21127.4974 m³
